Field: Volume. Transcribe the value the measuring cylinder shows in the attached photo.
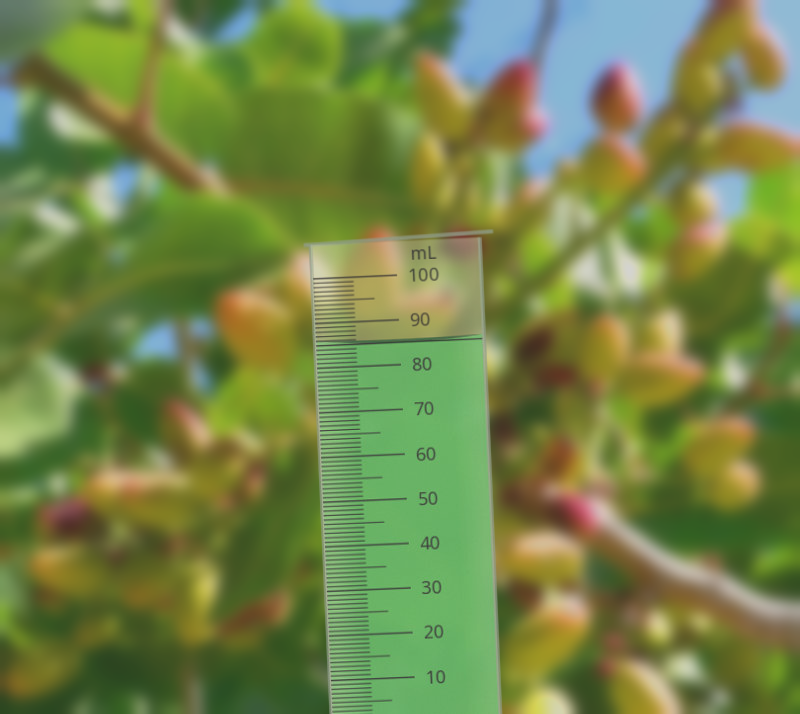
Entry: 85 mL
